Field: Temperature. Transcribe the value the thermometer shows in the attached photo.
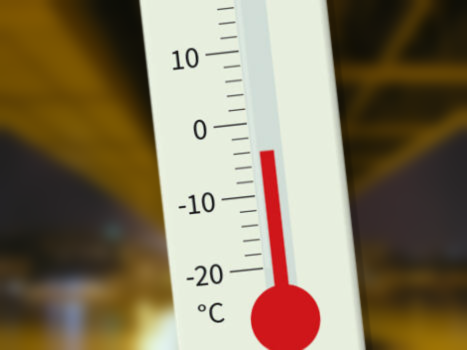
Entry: -4 °C
